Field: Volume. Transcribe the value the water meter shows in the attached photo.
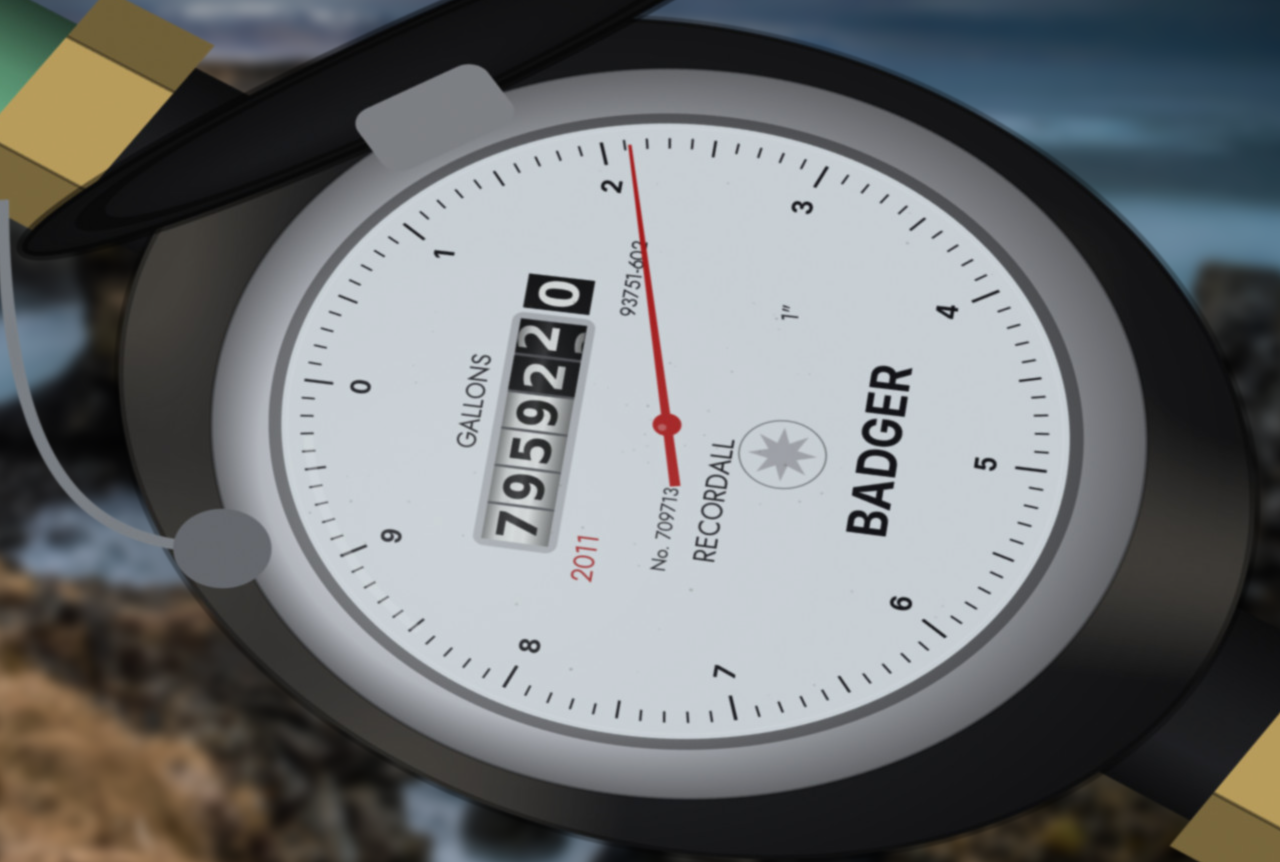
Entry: 7959222.1 gal
